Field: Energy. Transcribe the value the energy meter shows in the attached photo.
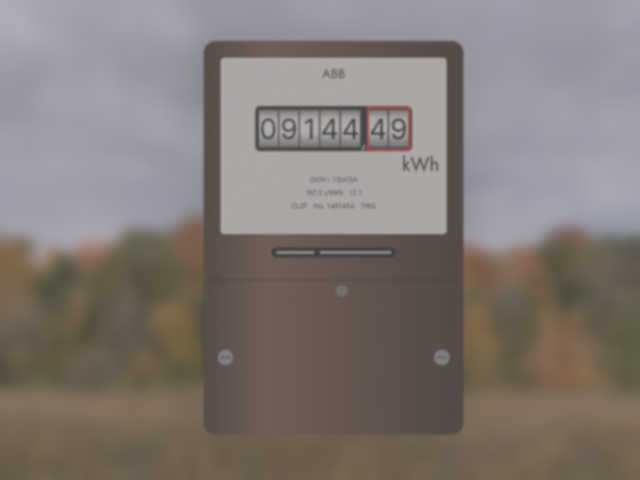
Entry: 9144.49 kWh
